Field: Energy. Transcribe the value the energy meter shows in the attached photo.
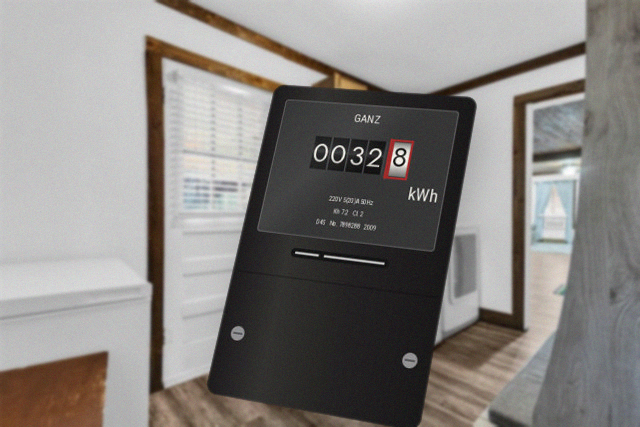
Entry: 32.8 kWh
